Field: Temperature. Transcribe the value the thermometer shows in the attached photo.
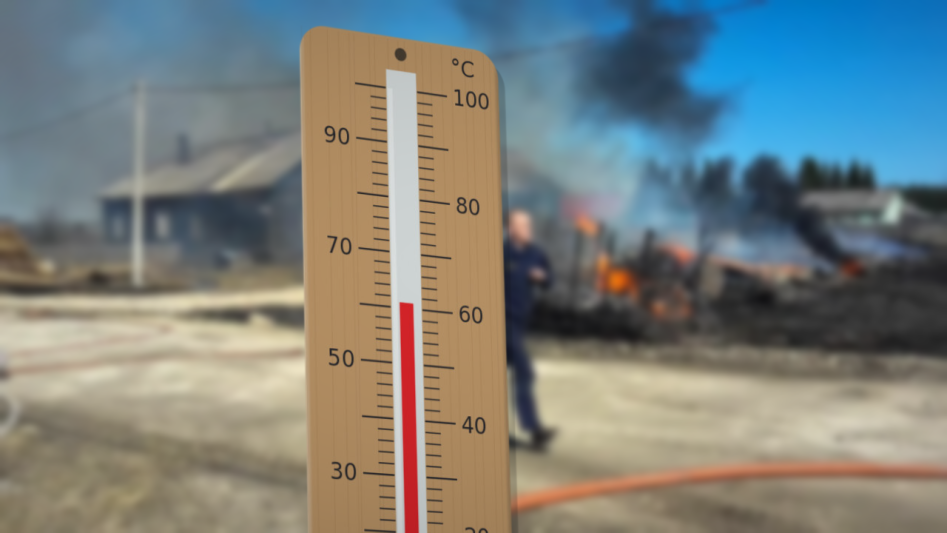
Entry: 61 °C
